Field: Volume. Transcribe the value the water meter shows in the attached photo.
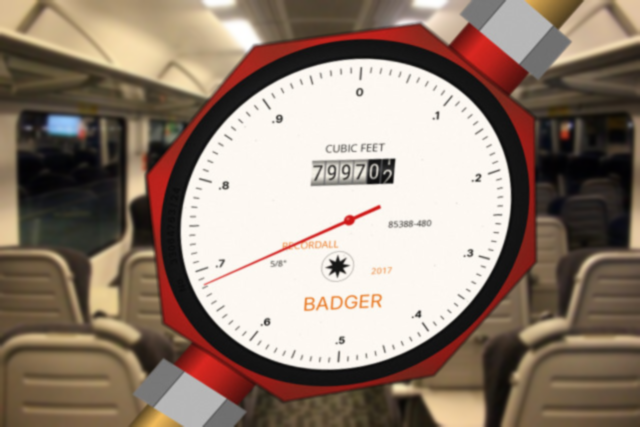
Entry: 799701.68 ft³
